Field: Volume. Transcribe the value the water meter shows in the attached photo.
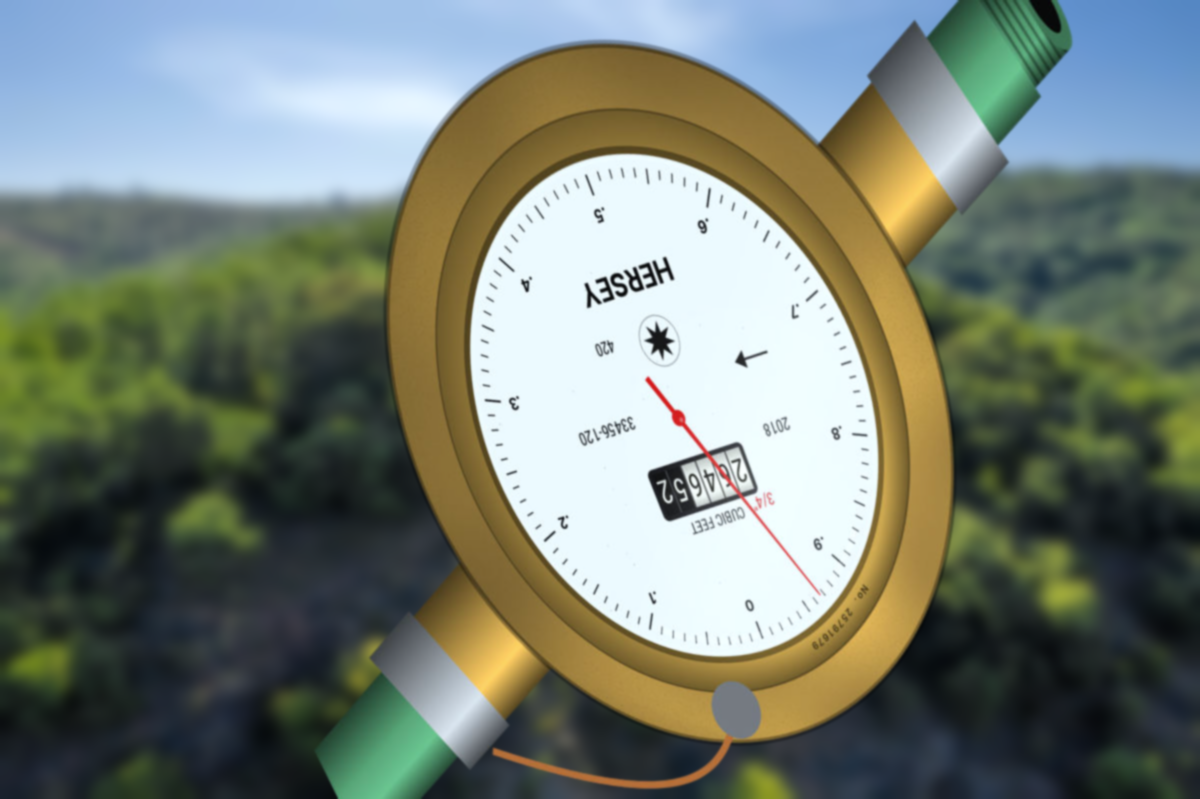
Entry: 264651.93 ft³
